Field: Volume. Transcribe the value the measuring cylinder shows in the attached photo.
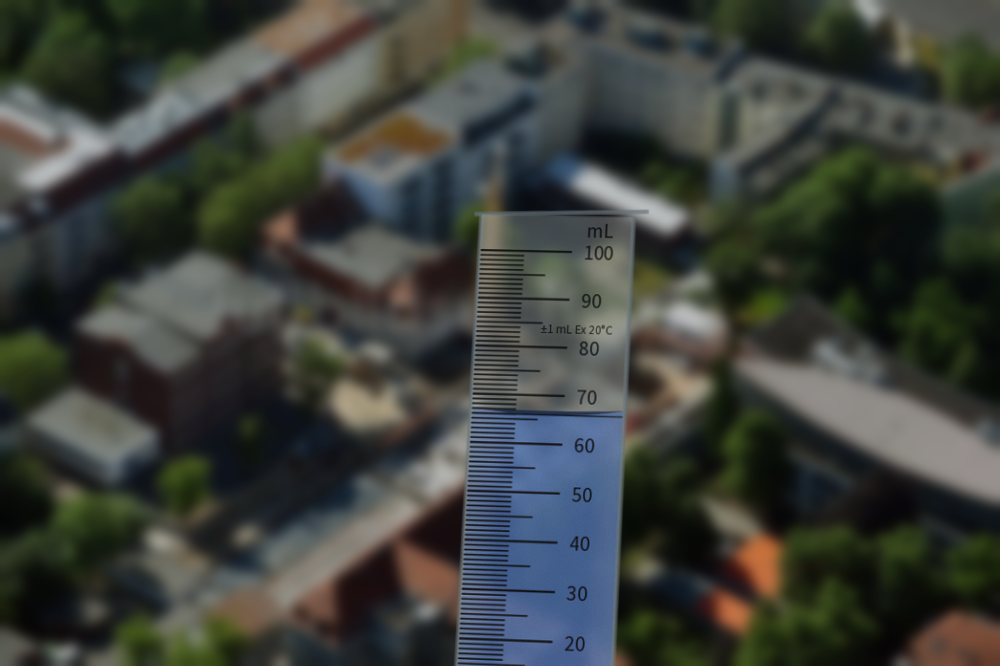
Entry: 66 mL
